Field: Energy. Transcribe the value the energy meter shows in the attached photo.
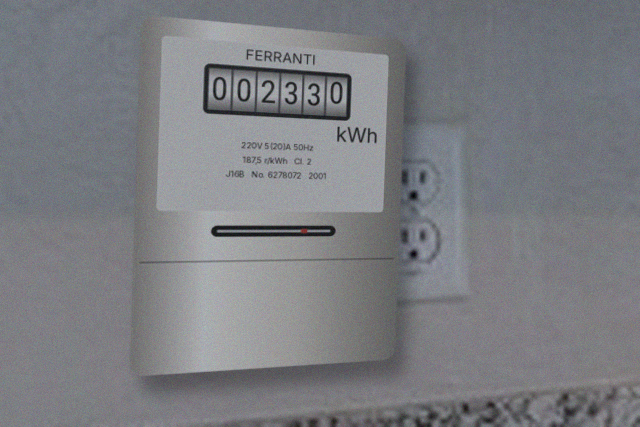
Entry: 2330 kWh
